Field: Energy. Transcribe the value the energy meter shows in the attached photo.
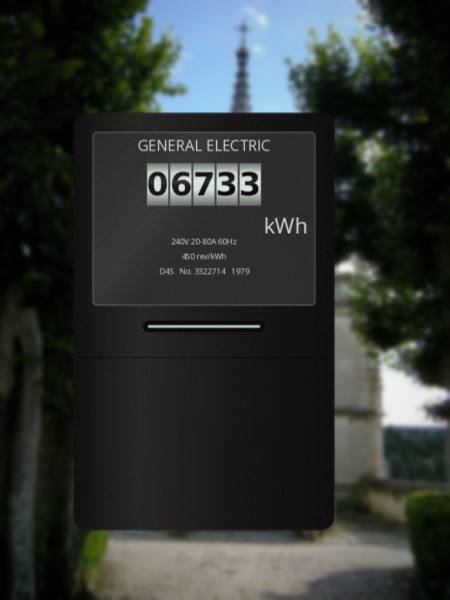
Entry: 6733 kWh
